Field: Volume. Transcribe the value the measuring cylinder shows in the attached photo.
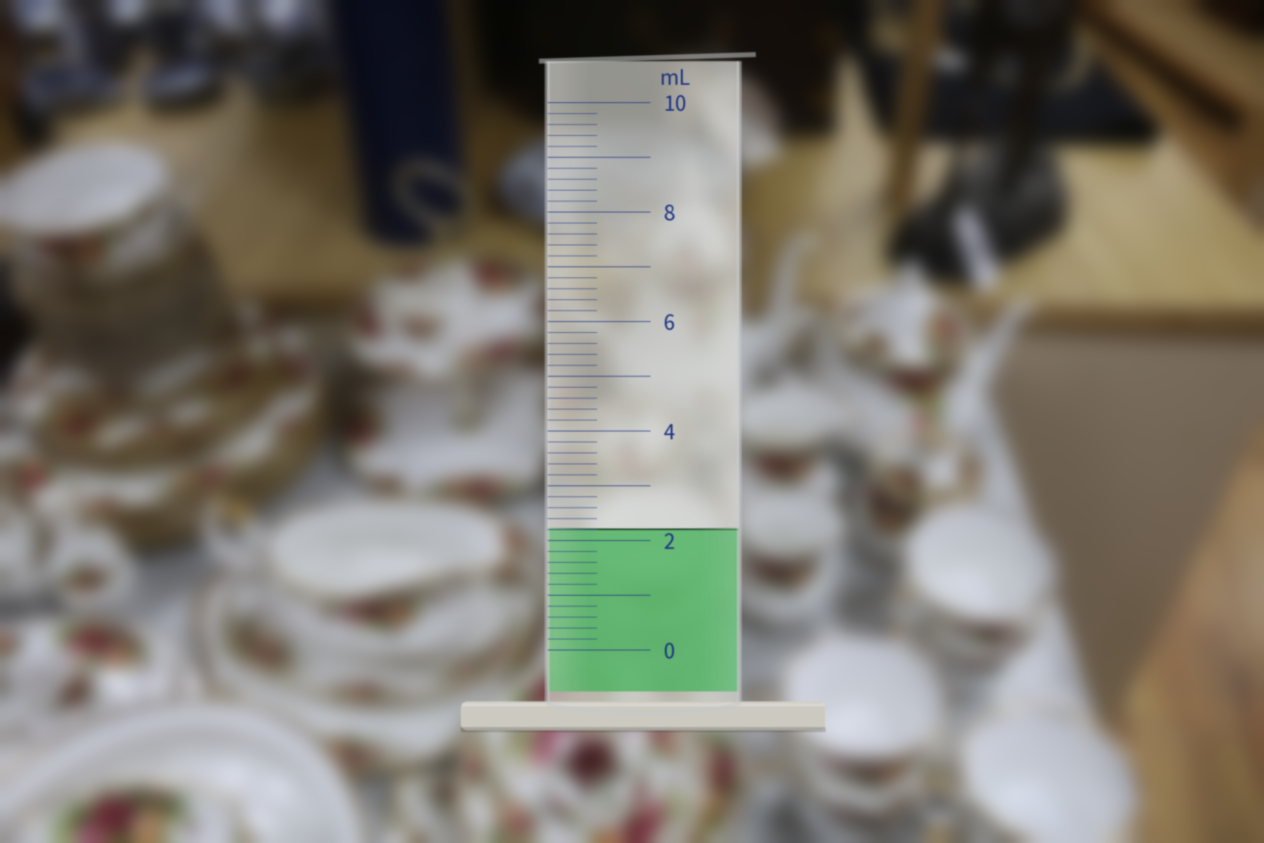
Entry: 2.2 mL
